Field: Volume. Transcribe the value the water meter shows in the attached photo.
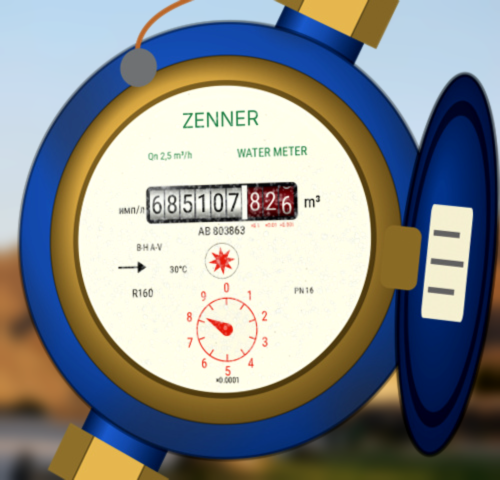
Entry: 685107.8258 m³
